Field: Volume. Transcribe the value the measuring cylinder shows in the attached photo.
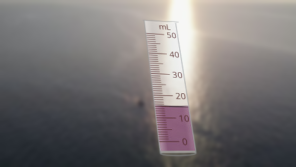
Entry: 15 mL
